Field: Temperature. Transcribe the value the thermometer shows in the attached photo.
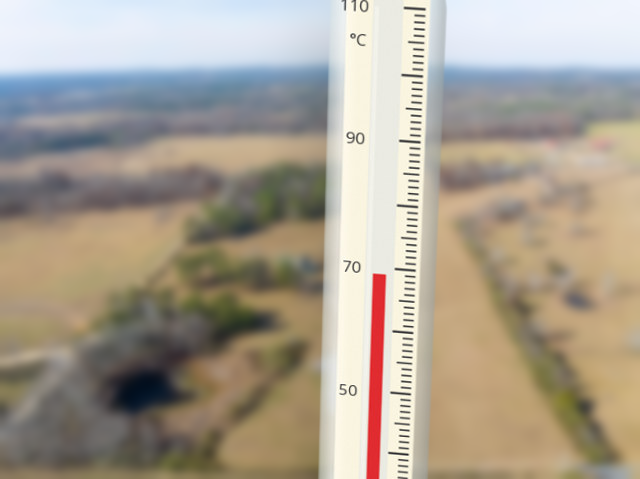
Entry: 69 °C
